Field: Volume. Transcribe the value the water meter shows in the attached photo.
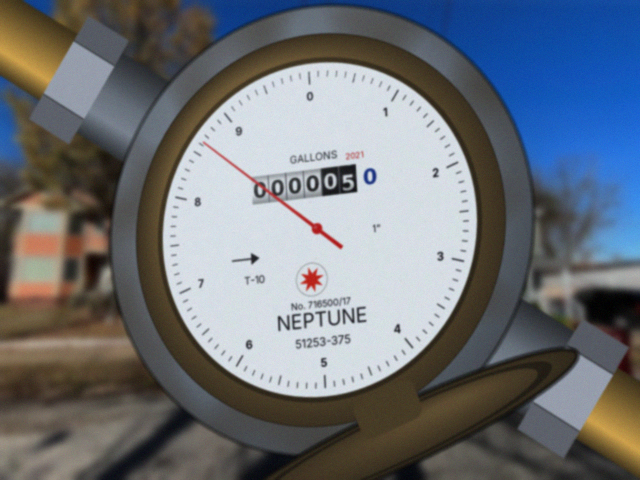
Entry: 48.6 gal
